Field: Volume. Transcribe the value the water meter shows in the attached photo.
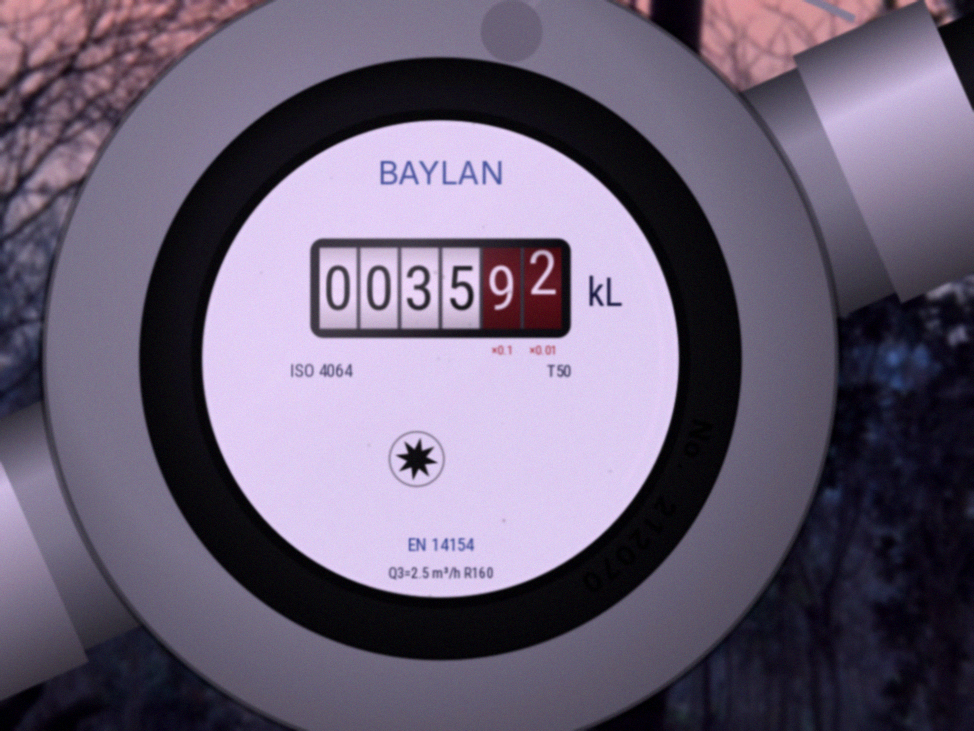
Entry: 35.92 kL
